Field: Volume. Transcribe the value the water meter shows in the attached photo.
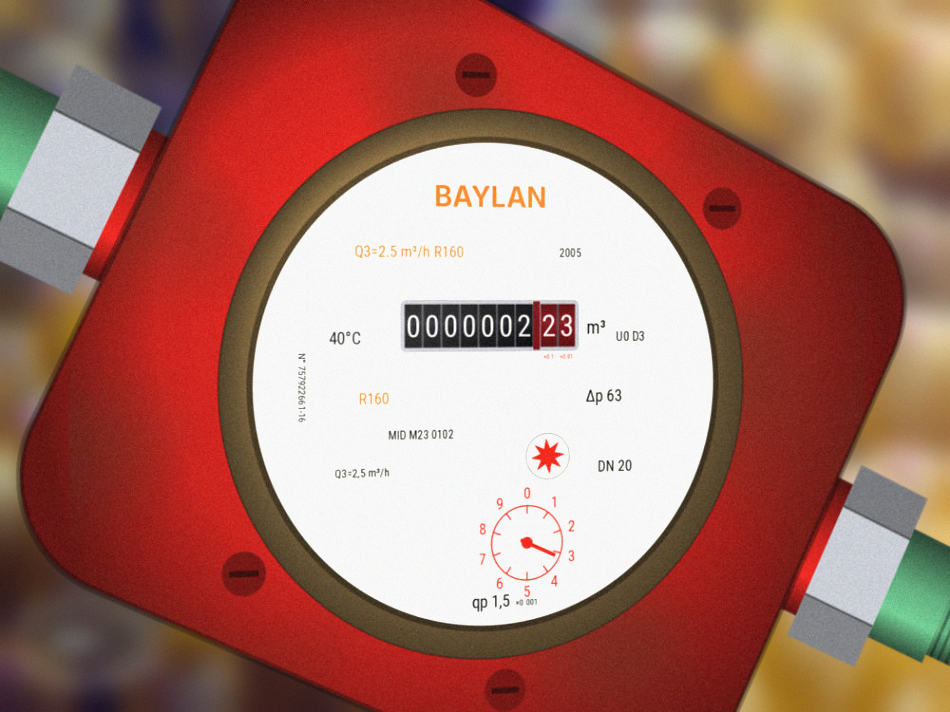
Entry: 2.233 m³
